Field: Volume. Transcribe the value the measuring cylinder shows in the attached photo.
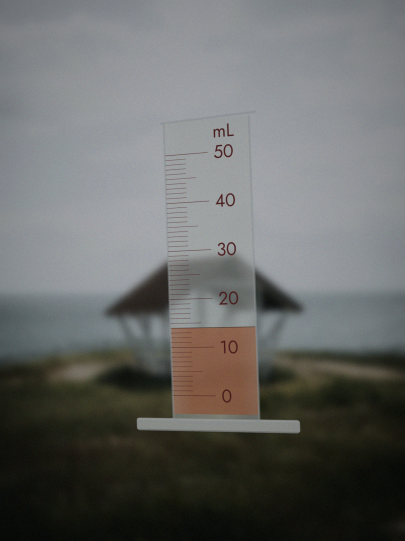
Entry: 14 mL
